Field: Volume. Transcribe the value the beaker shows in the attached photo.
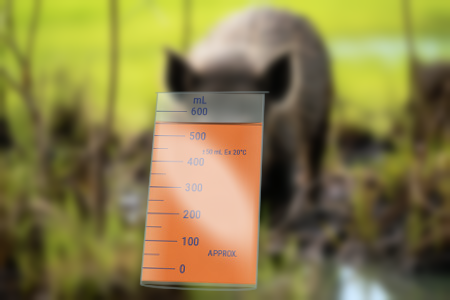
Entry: 550 mL
